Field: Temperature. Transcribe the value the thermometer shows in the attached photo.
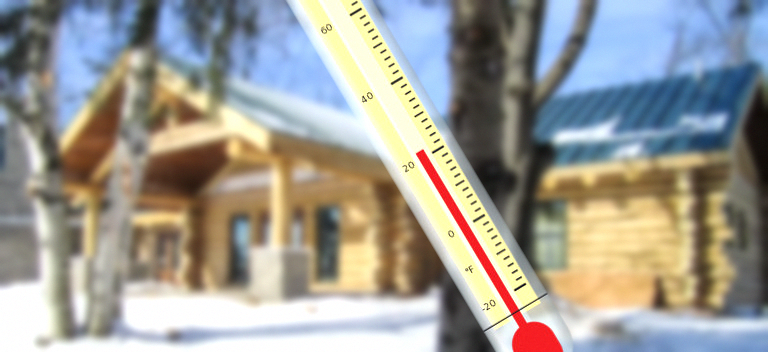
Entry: 22 °F
